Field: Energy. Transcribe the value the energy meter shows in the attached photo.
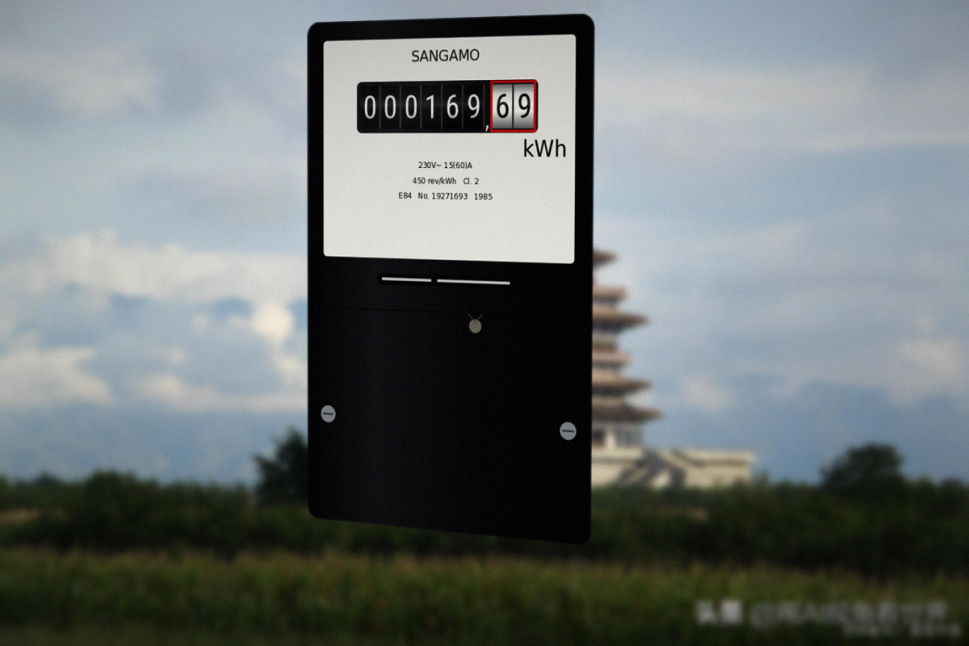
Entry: 169.69 kWh
